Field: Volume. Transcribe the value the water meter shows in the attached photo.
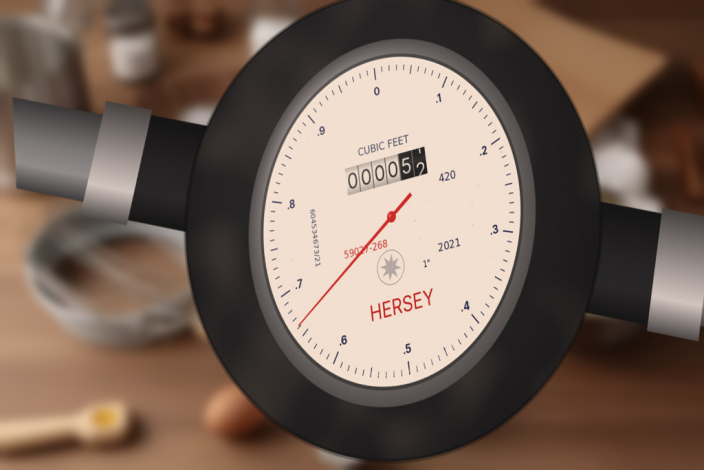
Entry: 51.66 ft³
